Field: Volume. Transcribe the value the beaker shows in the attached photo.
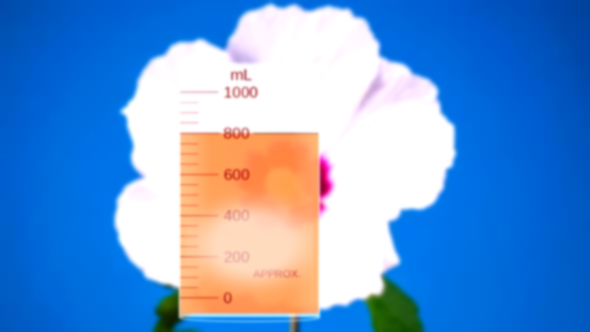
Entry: 800 mL
